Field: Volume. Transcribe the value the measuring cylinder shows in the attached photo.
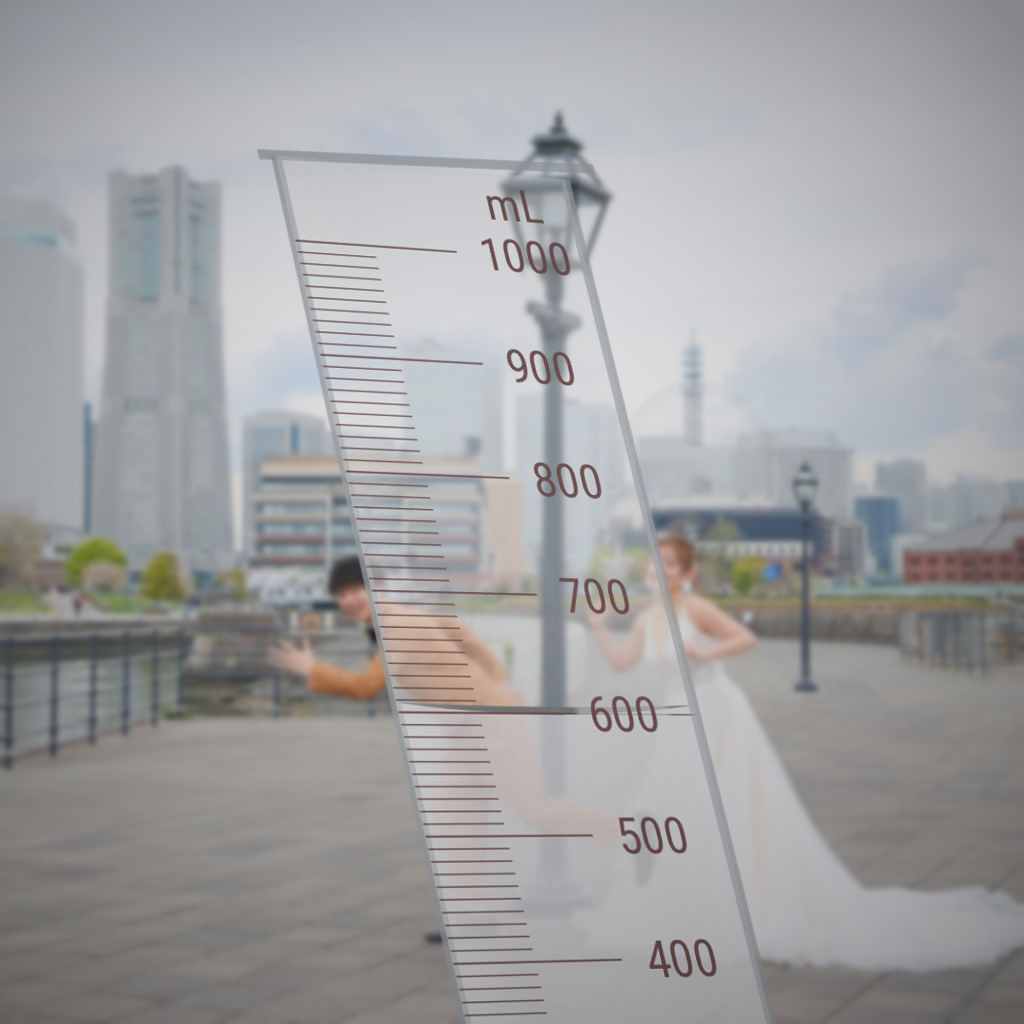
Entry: 600 mL
